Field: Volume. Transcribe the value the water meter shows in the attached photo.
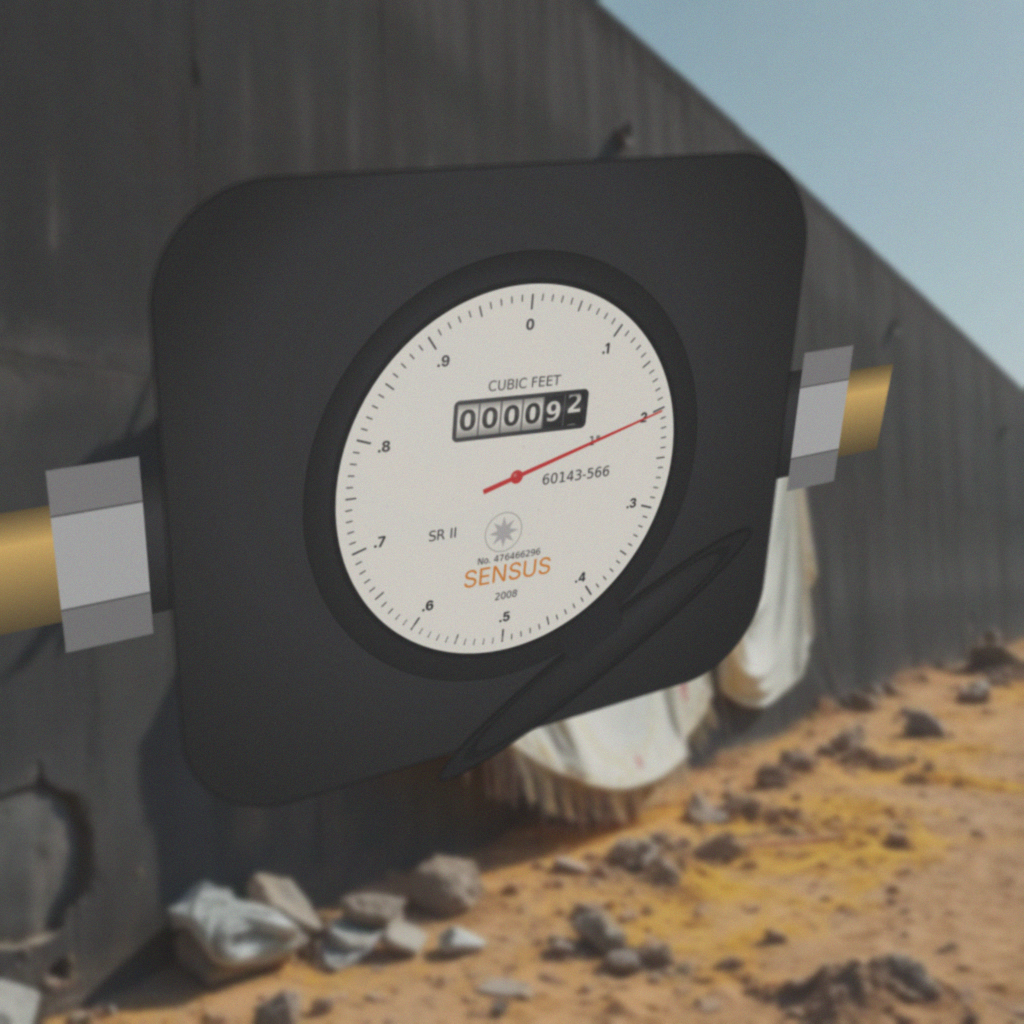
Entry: 92.20 ft³
